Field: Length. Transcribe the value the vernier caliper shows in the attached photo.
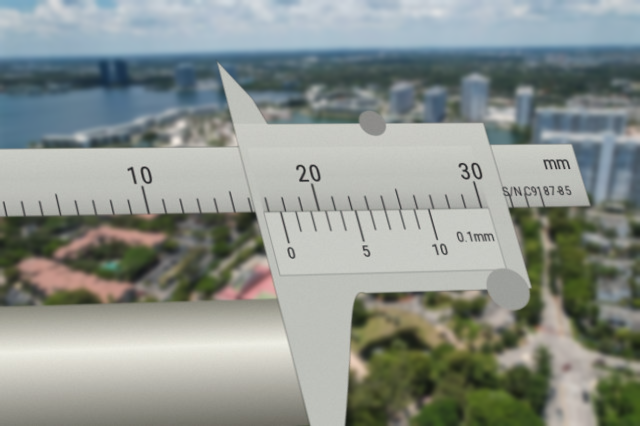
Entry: 17.7 mm
